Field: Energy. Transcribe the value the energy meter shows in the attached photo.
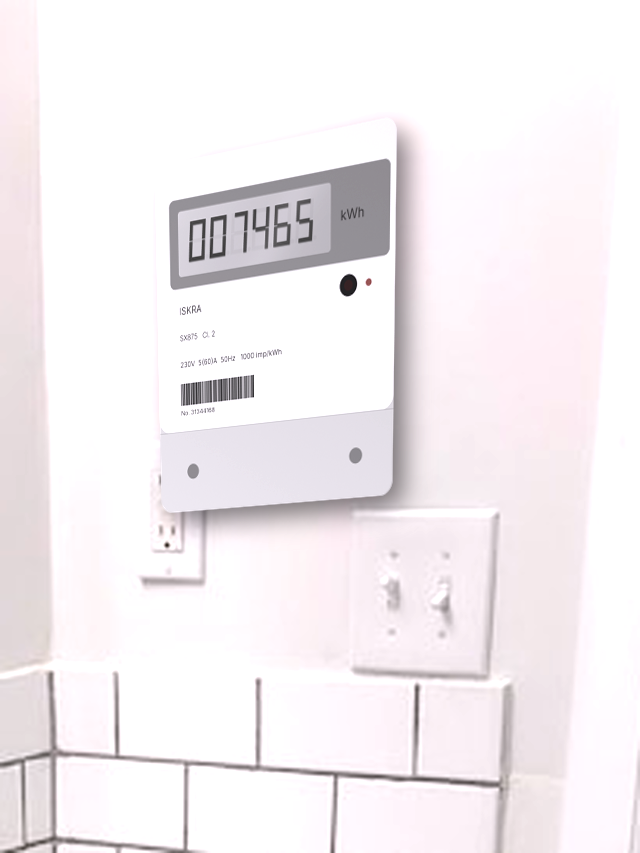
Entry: 7465 kWh
